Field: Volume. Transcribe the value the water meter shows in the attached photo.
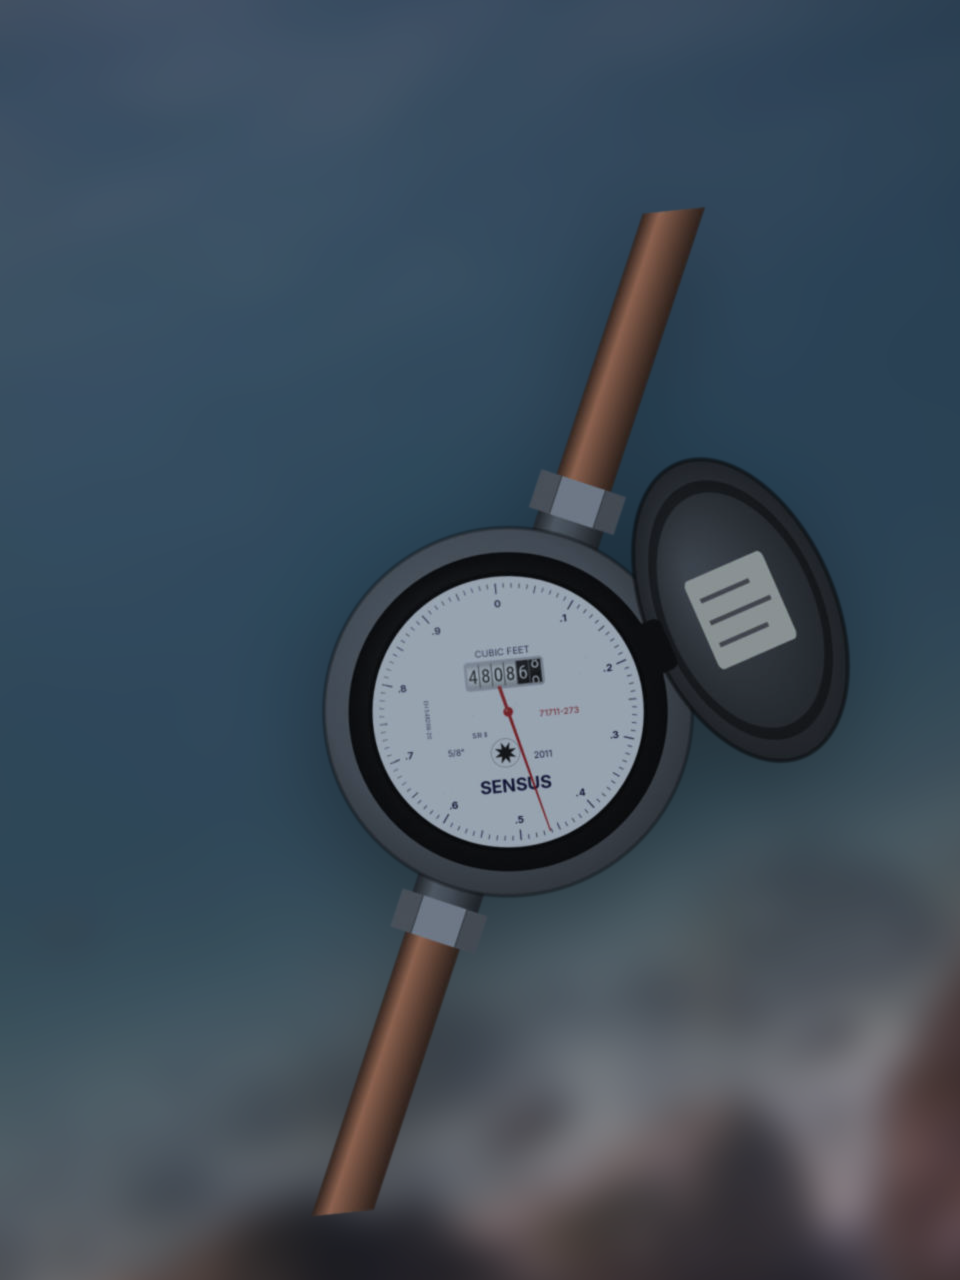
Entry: 480868.46 ft³
